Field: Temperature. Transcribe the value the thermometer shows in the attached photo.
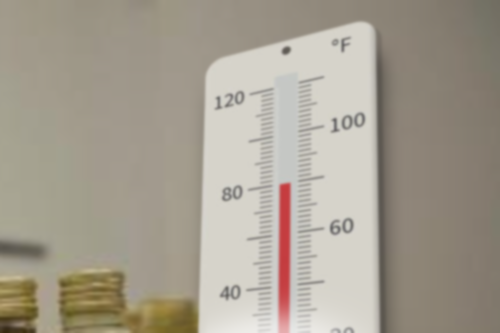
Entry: 80 °F
